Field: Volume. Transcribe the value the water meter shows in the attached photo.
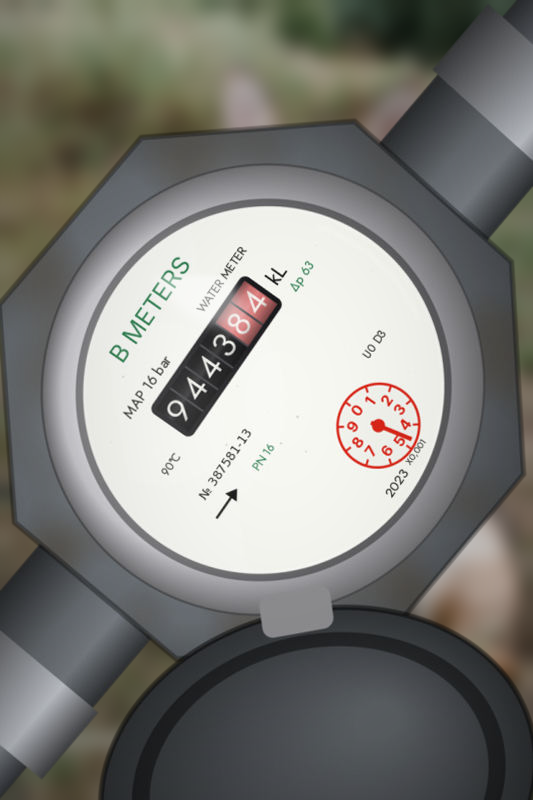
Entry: 9443.844 kL
